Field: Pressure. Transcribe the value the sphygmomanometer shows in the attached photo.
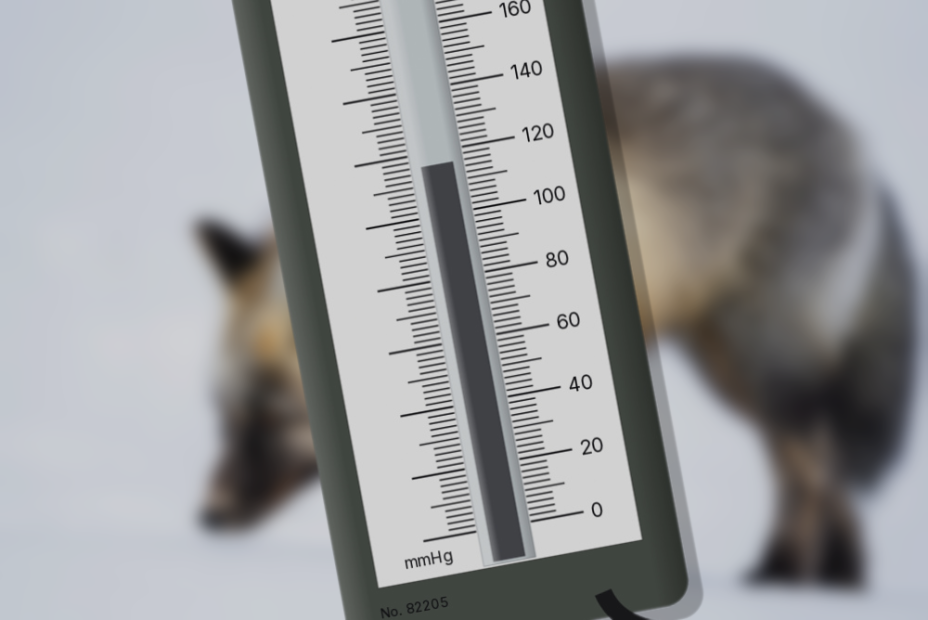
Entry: 116 mmHg
